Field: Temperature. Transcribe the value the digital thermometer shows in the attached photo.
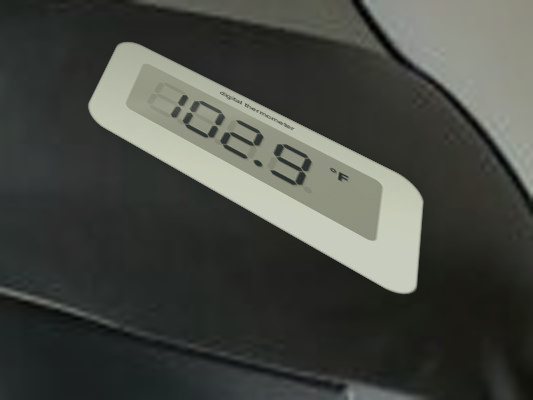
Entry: 102.9 °F
